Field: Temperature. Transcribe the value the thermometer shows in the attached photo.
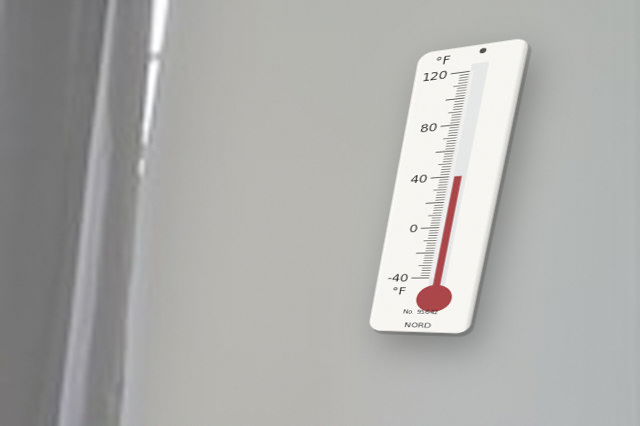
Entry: 40 °F
